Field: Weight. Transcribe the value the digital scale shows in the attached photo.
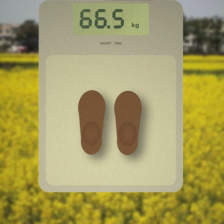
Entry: 66.5 kg
